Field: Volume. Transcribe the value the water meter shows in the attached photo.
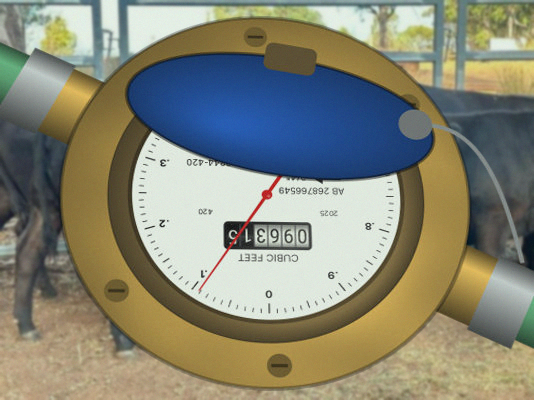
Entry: 96315.09 ft³
